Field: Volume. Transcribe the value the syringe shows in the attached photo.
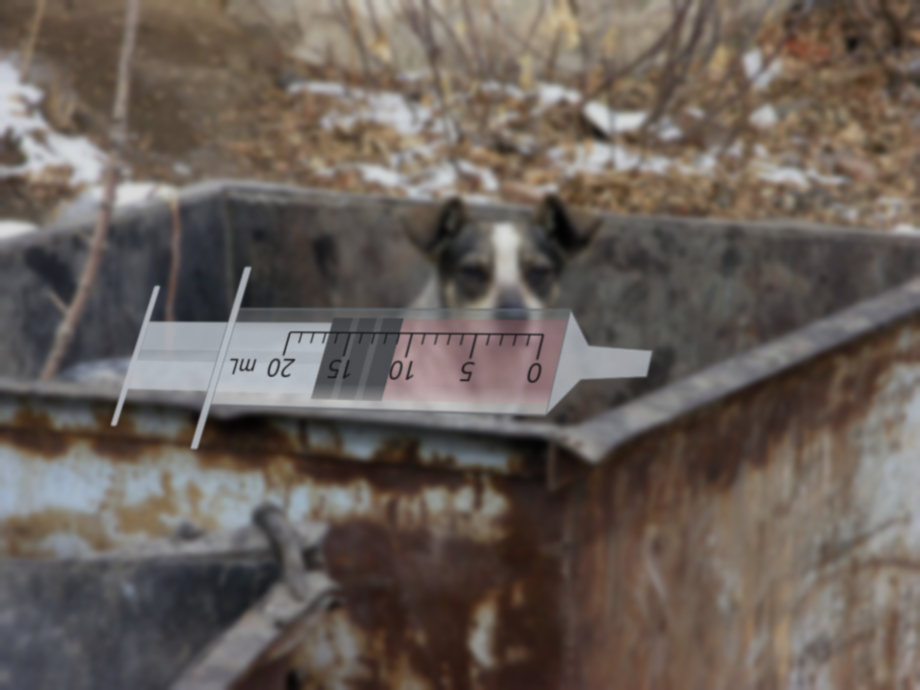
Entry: 11 mL
